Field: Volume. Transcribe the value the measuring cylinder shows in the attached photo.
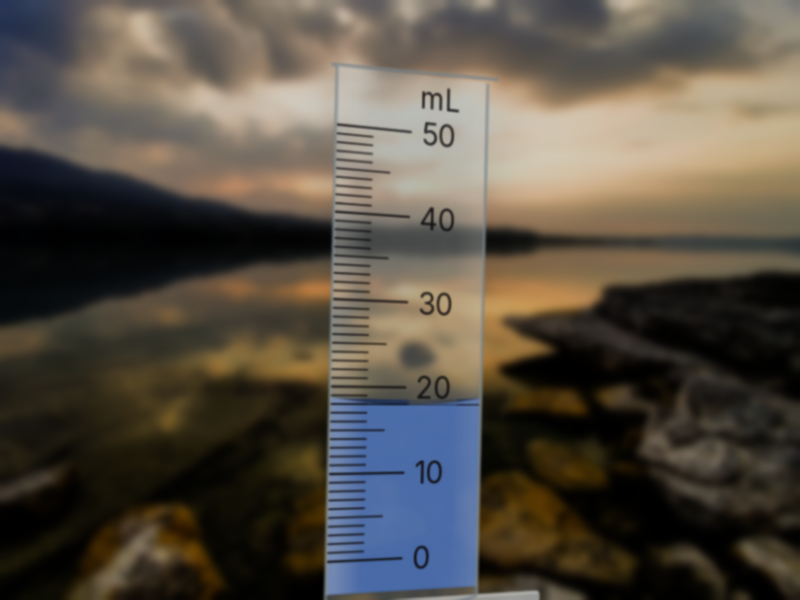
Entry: 18 mL
